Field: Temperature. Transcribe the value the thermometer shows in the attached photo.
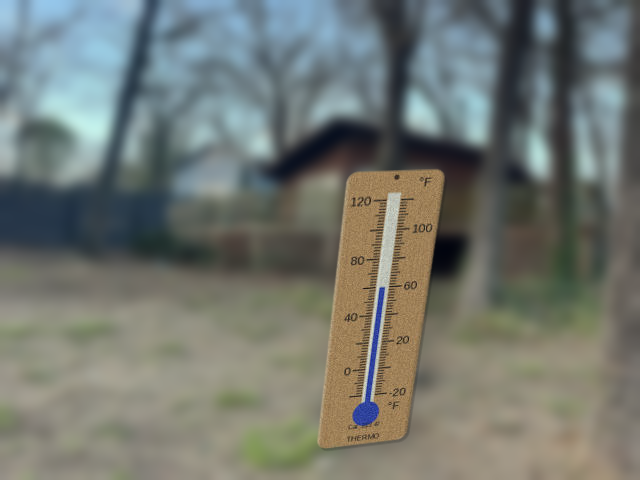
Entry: 60 °F
